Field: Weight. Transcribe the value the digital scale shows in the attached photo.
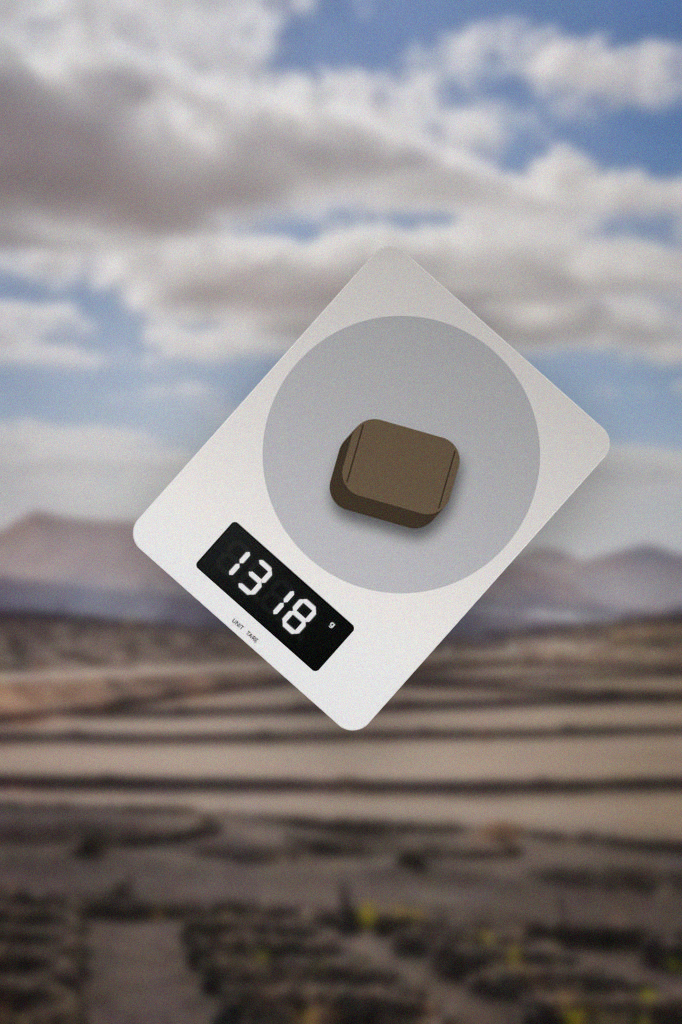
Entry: 1318 g
